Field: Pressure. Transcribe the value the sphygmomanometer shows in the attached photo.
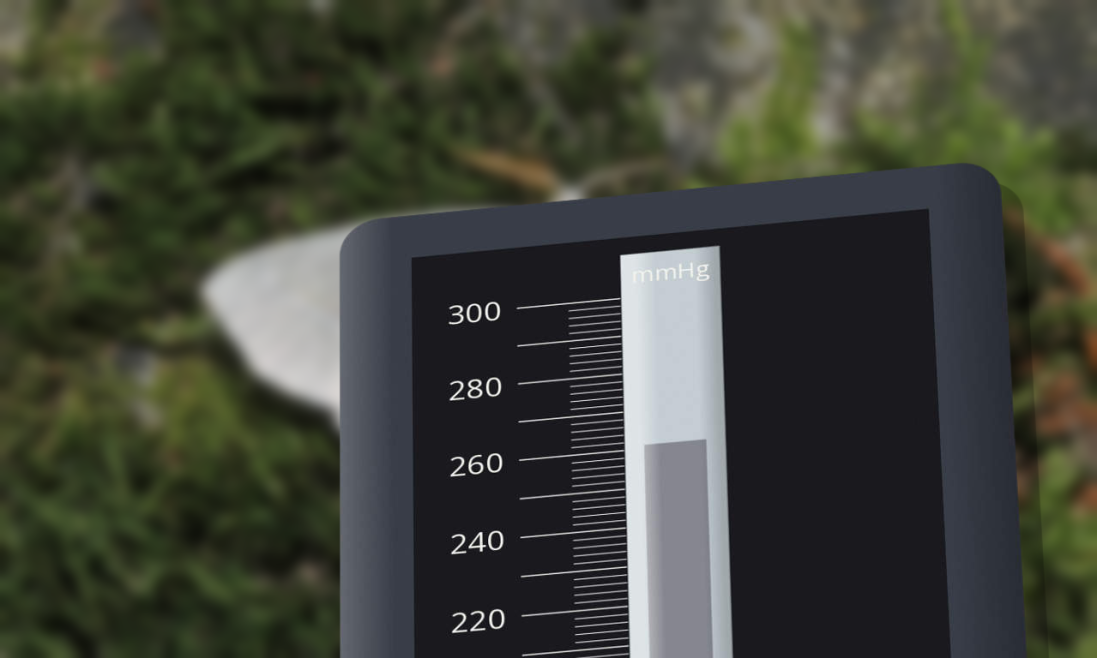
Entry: 261 mmHg
